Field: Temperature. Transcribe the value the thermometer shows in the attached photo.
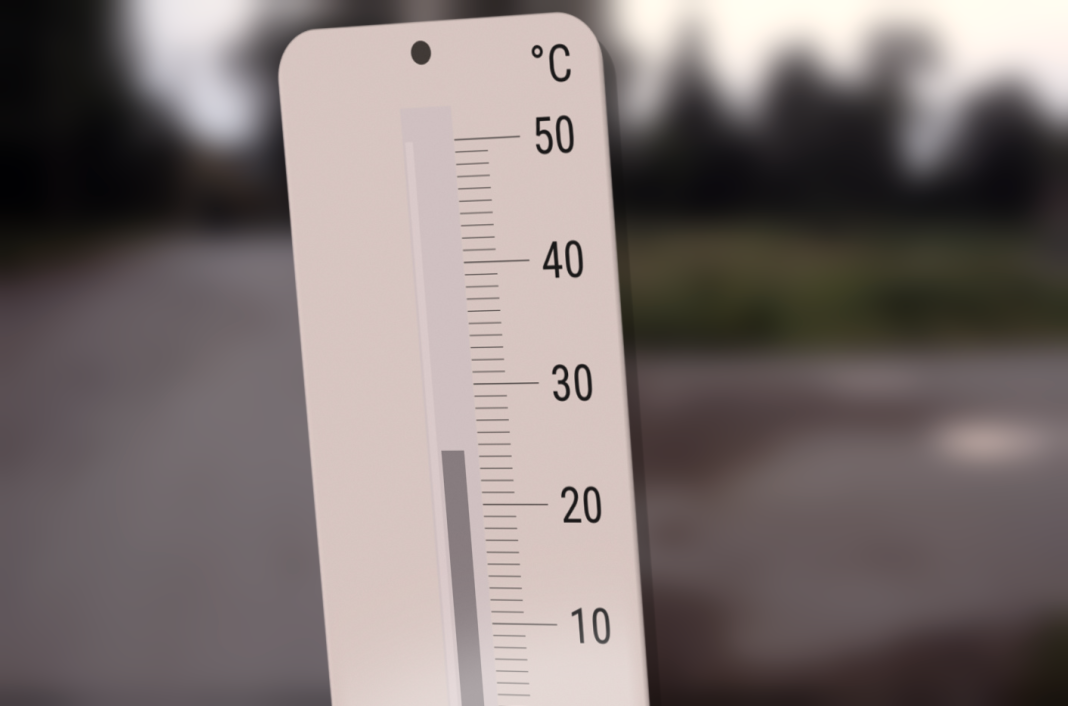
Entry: 24.5 °C
